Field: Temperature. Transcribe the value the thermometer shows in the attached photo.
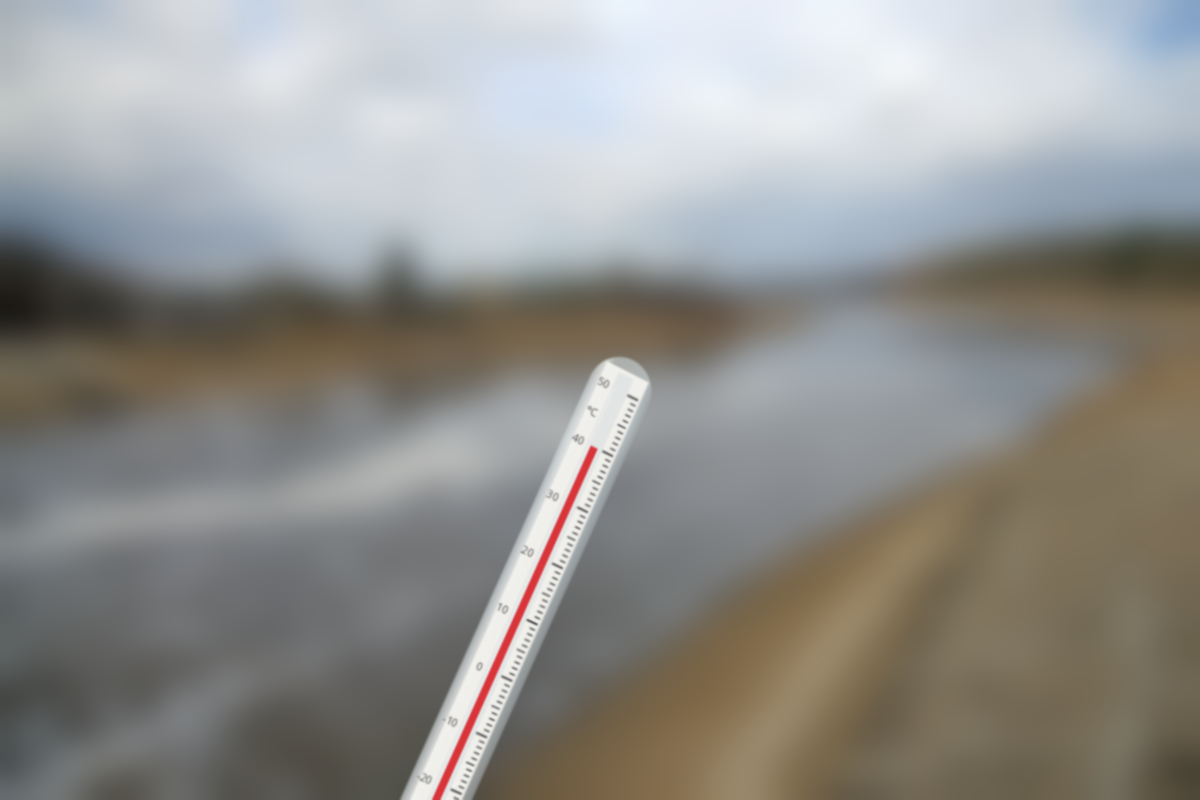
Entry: 40 °C
